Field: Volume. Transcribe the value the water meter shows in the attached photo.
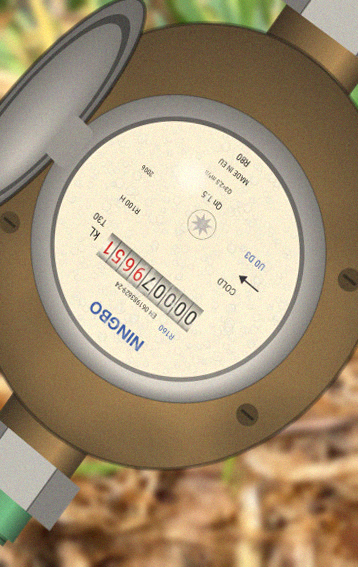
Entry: 7.9651 kL
